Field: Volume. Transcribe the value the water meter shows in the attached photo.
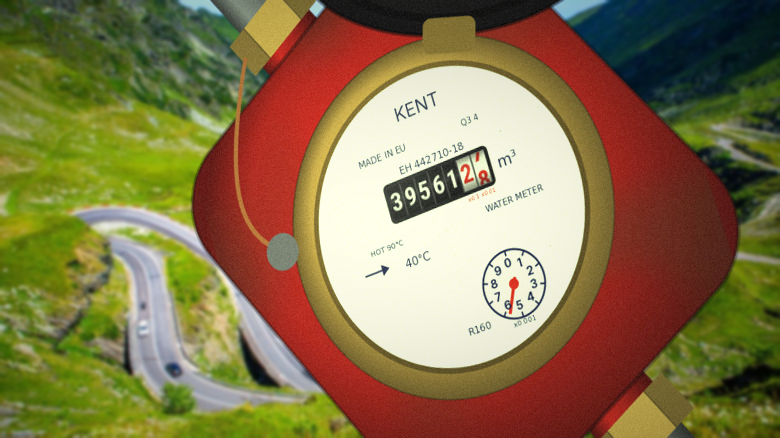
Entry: 39561.275 m³
